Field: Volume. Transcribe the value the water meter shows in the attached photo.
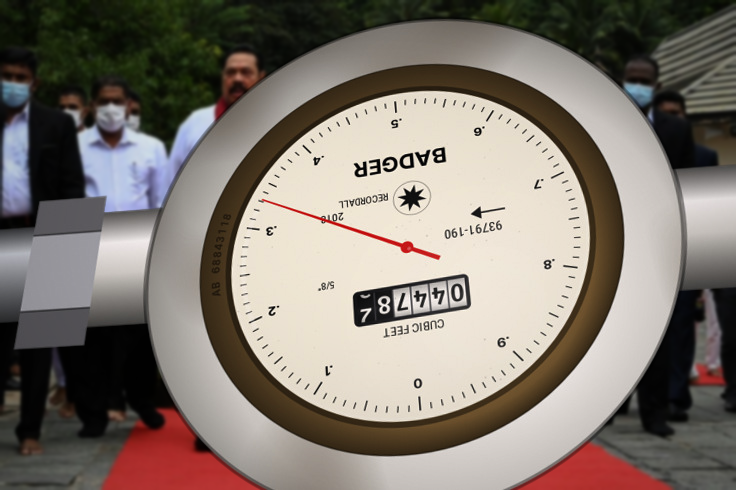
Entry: 44782.33 ft³
